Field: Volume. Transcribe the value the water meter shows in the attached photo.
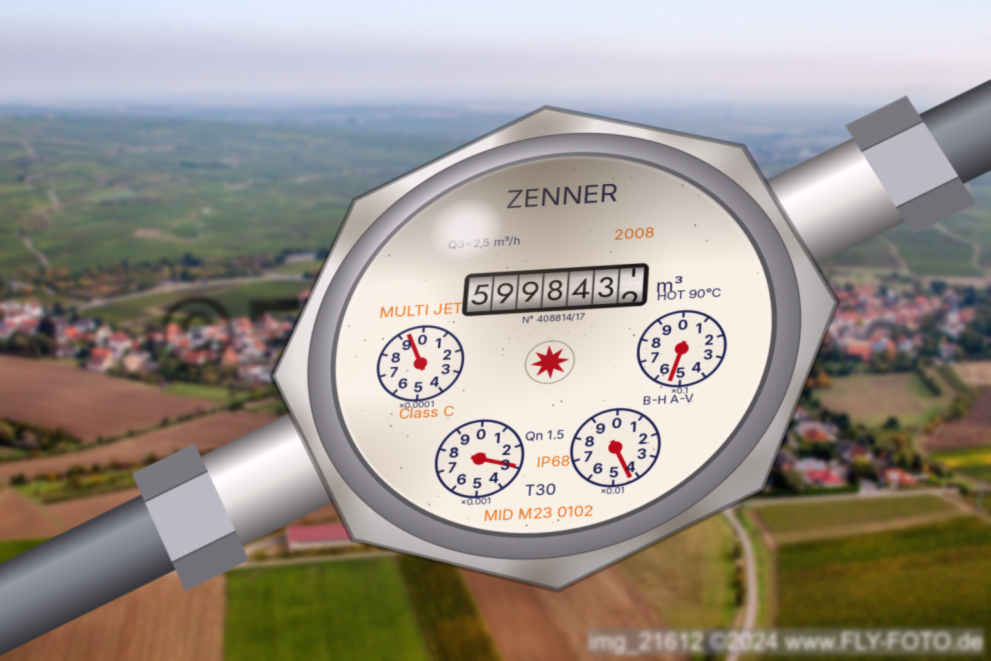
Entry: 5998431.5429 m³
